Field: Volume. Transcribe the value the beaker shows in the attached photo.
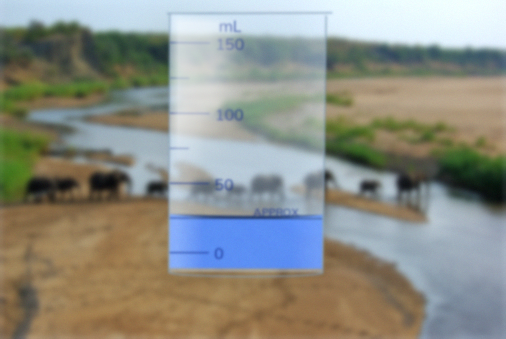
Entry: 25 mL
